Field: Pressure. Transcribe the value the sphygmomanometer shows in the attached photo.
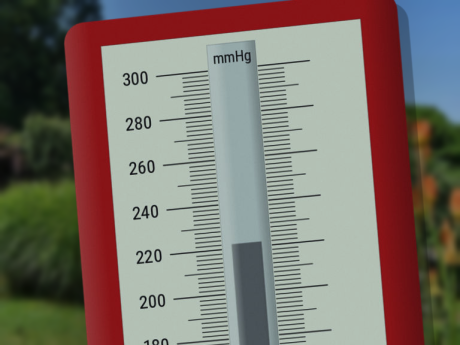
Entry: 222 mmHg
